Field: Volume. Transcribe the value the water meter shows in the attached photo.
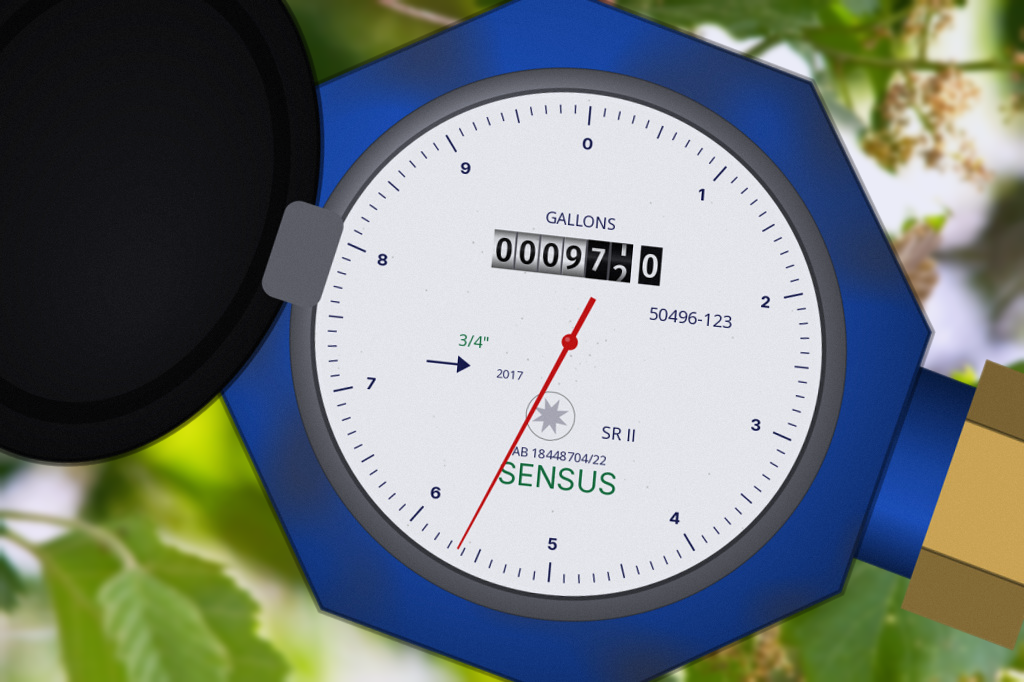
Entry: 9715.6 gal
